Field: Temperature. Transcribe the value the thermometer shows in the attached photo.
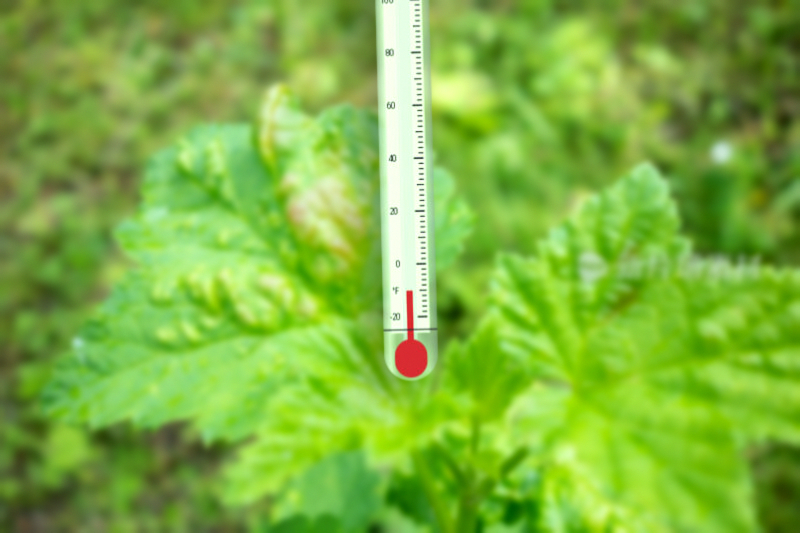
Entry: -10 °F
